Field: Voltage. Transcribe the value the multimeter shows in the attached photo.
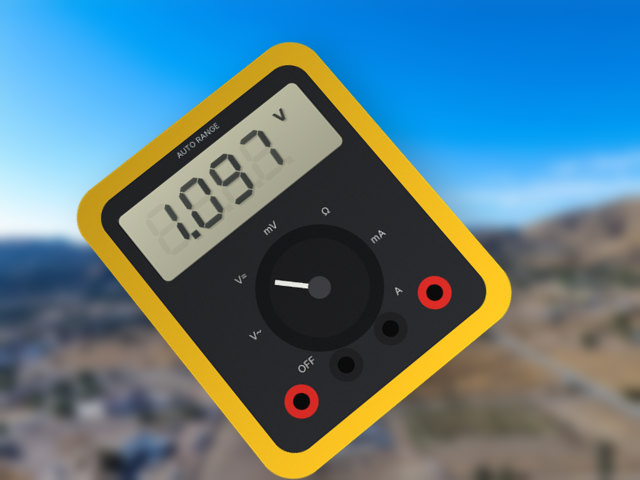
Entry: 1.097 V
